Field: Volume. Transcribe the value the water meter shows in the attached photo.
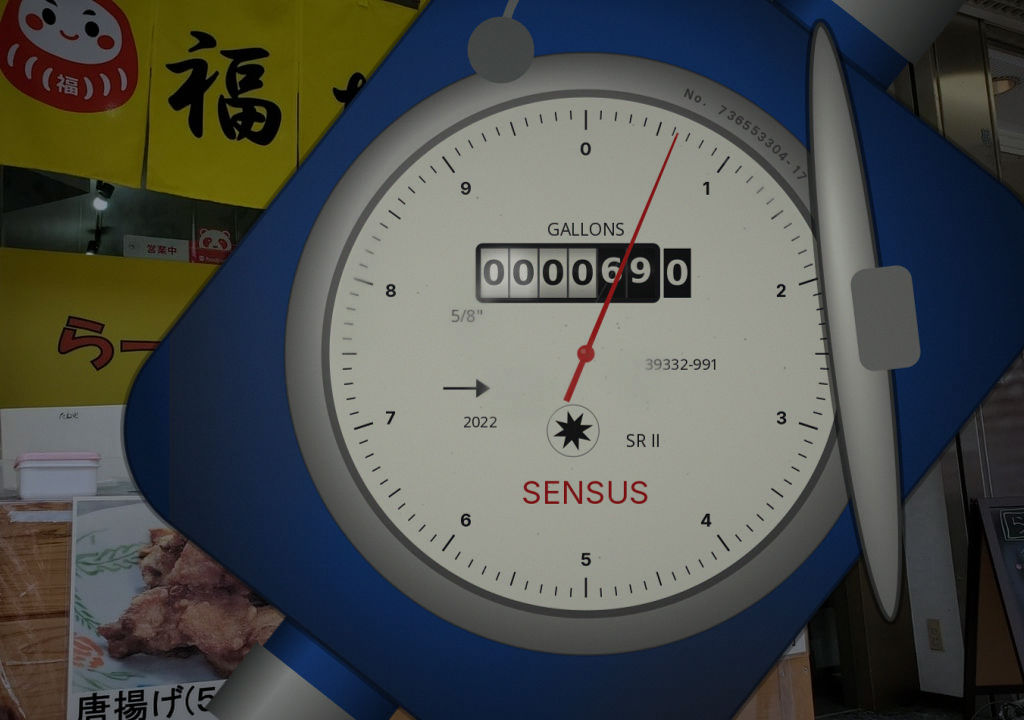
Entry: 690.6 gal
